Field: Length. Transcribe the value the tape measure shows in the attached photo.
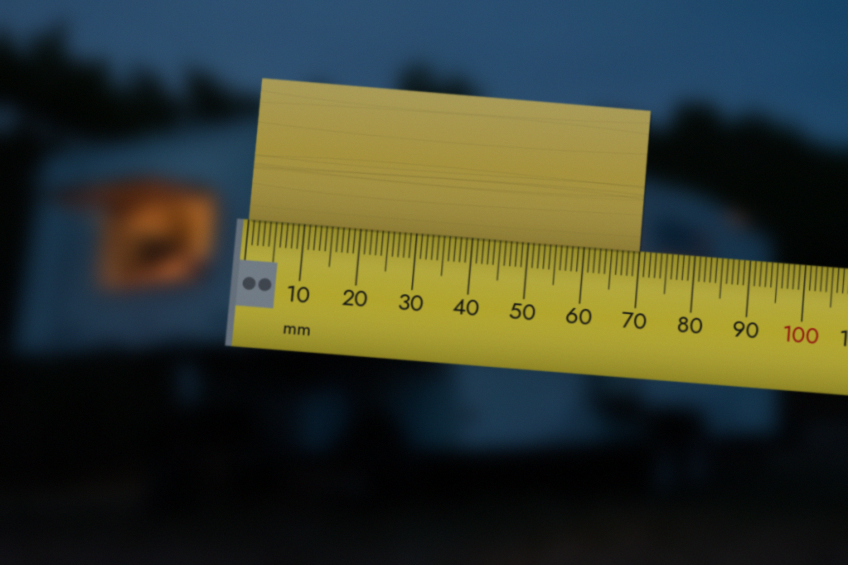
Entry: 70 mm
